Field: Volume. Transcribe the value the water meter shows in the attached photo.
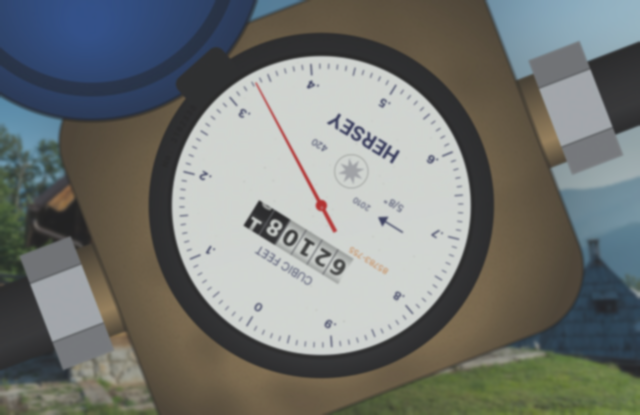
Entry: 621081.33 ft³
